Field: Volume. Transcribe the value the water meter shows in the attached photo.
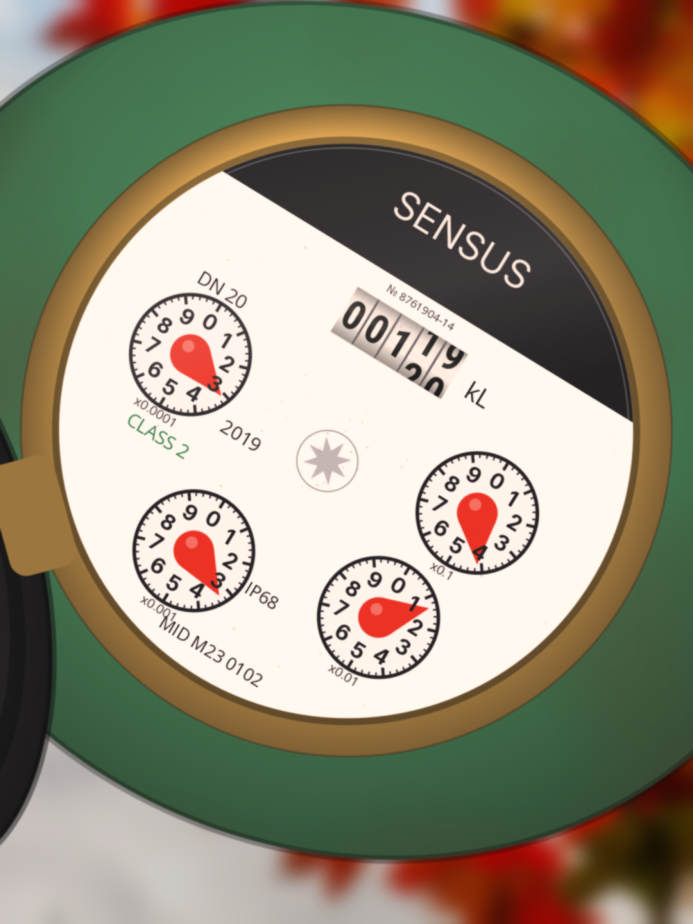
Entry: 119.4133 kL
